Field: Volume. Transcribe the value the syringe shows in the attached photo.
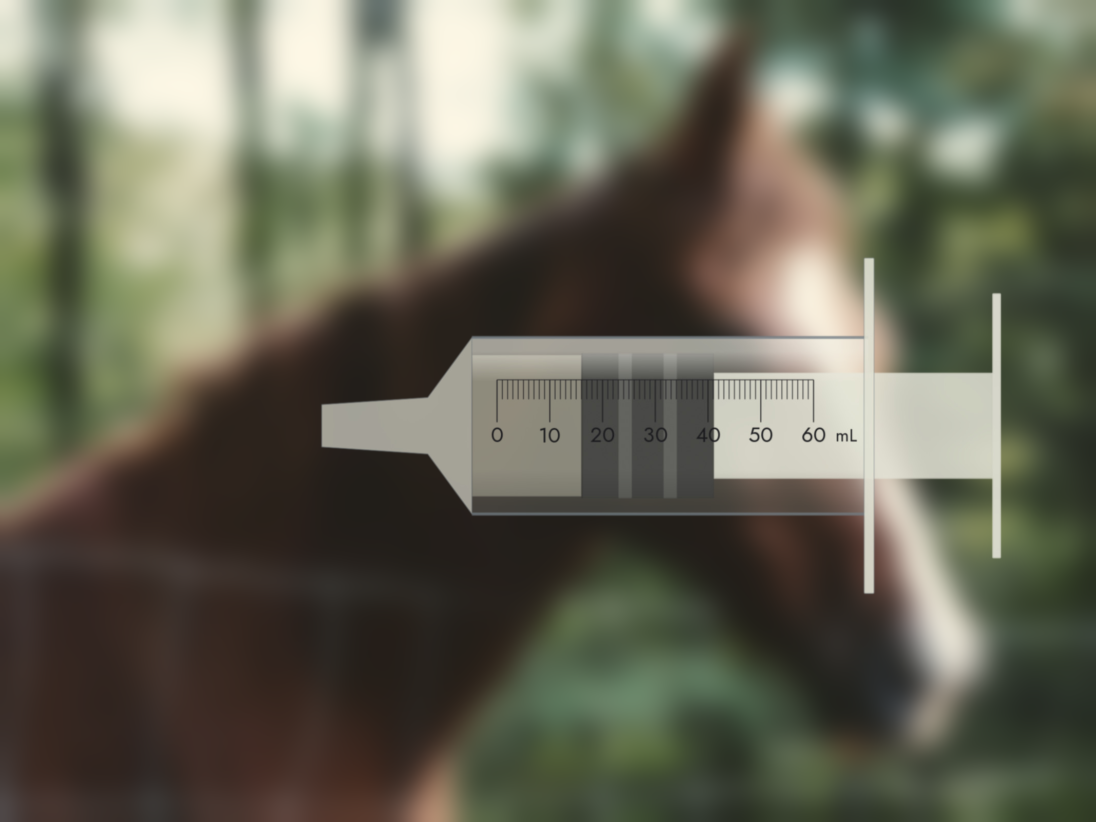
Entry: 16 mL
